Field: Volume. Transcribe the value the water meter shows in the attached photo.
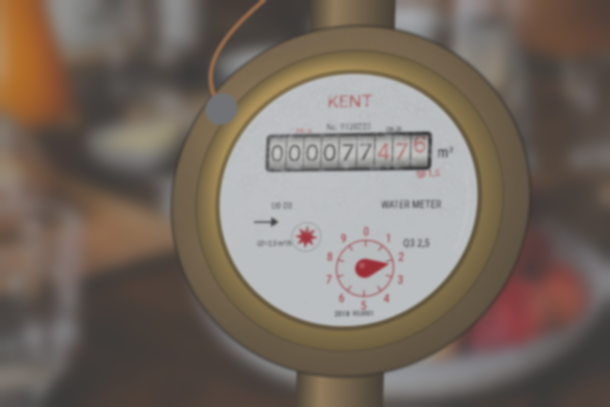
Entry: 77.4762 m³
